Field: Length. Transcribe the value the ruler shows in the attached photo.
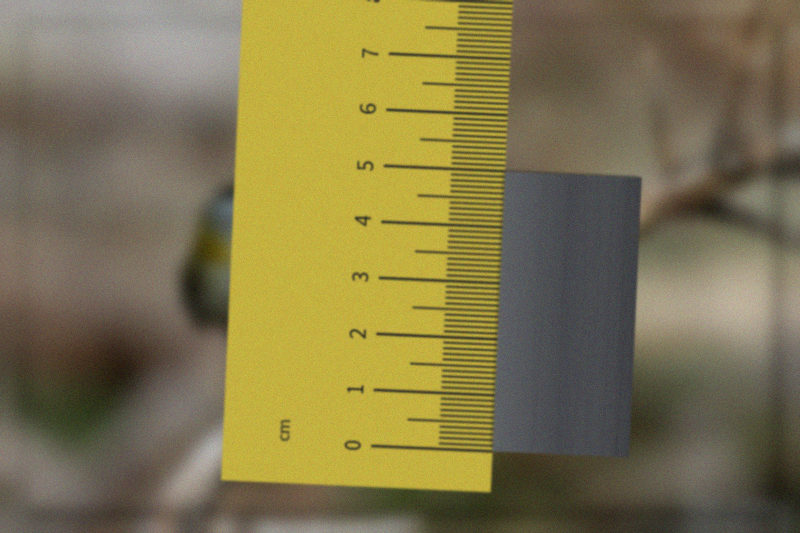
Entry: 5 cm
